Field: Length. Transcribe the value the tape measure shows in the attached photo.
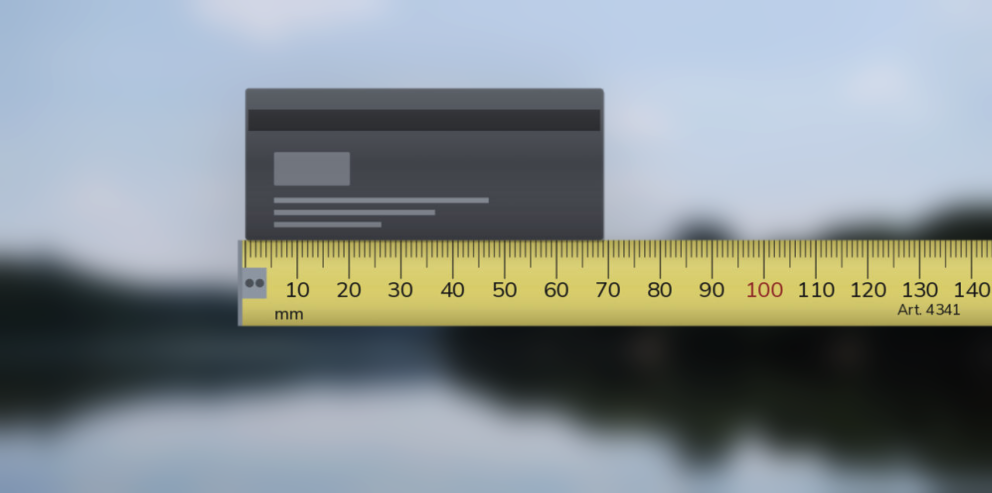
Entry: 69 mm
